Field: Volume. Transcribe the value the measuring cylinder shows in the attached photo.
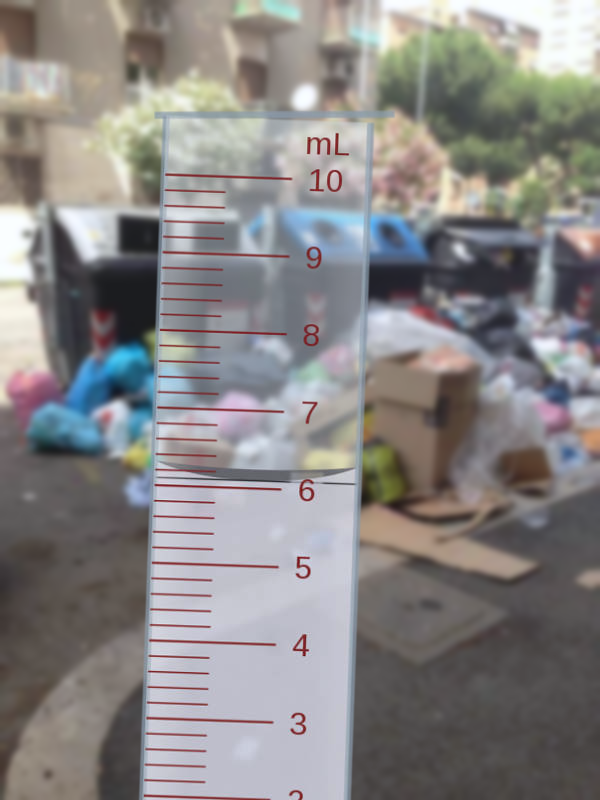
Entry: 6.1 mL
